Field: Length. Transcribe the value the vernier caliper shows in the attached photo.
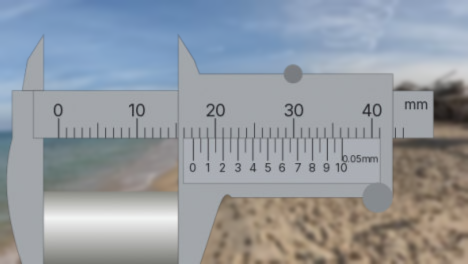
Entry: 17.2 mm
